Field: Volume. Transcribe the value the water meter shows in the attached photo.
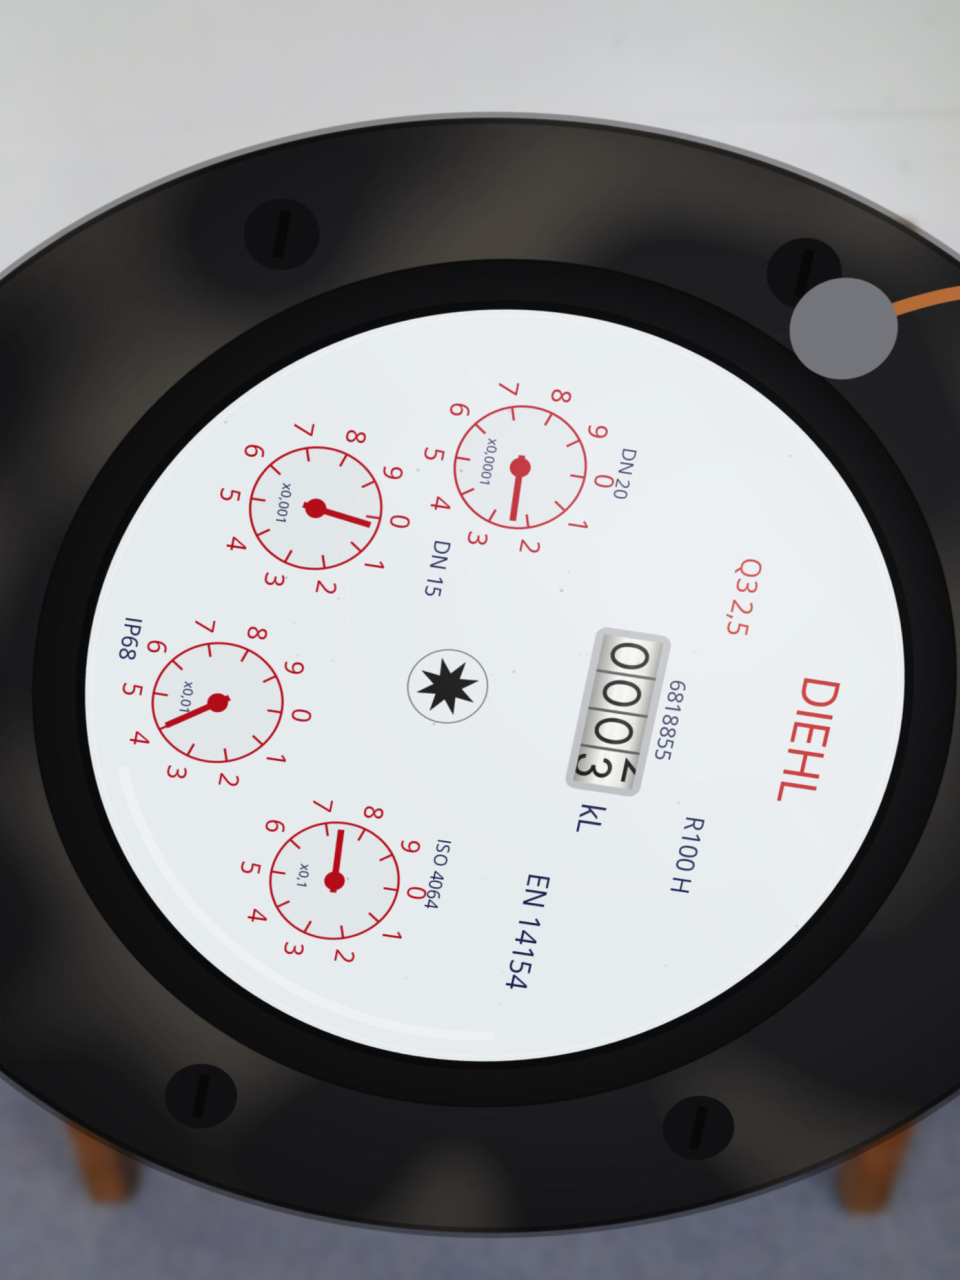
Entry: 2.7402 kL
